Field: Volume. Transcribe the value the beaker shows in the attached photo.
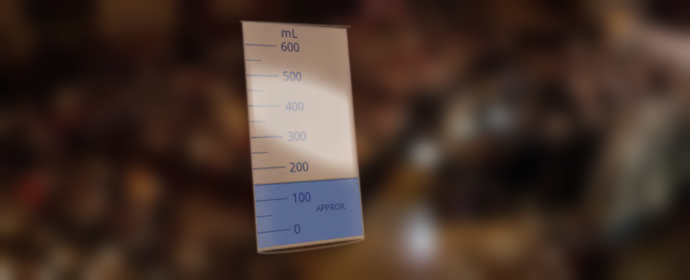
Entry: 150 mL
